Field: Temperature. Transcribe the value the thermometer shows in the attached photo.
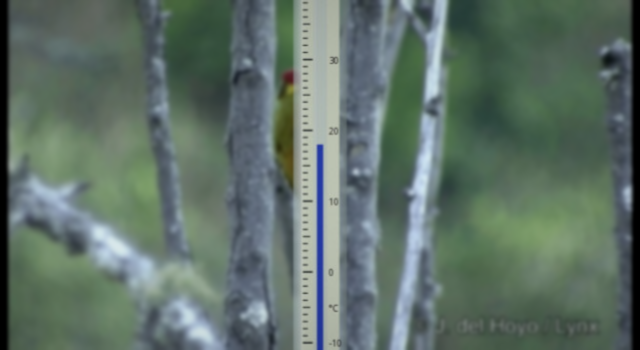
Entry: 18 °C
